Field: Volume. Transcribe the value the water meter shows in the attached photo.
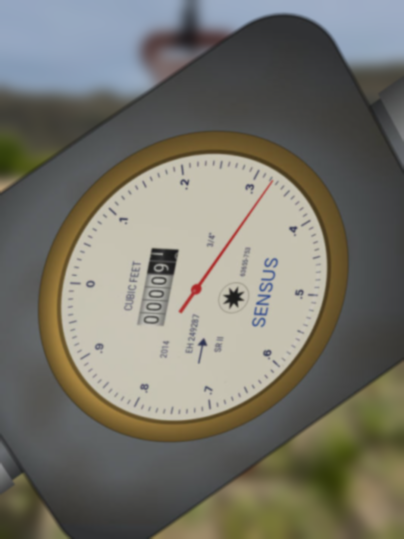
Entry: 91.32 ft³
